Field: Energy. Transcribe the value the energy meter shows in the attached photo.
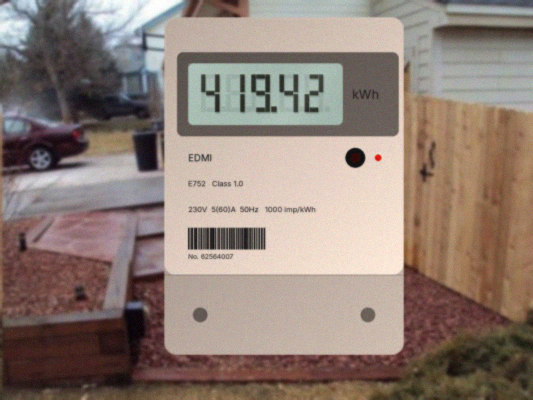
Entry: 419.42 kWh
